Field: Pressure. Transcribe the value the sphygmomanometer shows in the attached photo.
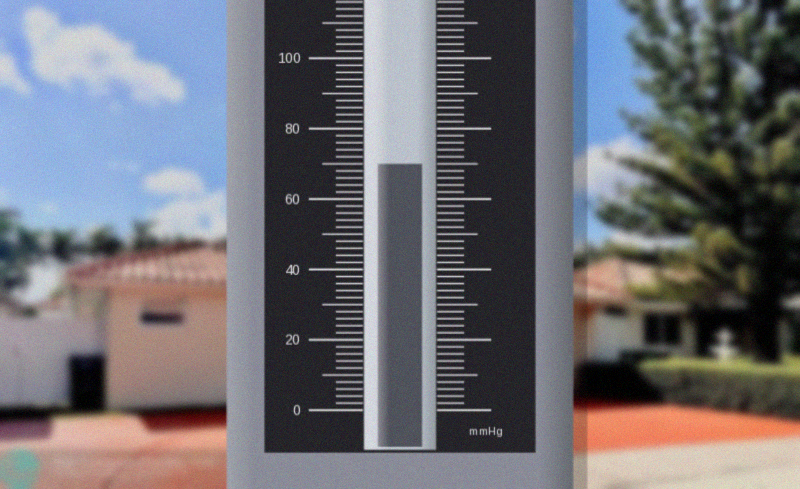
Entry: 70 mmHg
